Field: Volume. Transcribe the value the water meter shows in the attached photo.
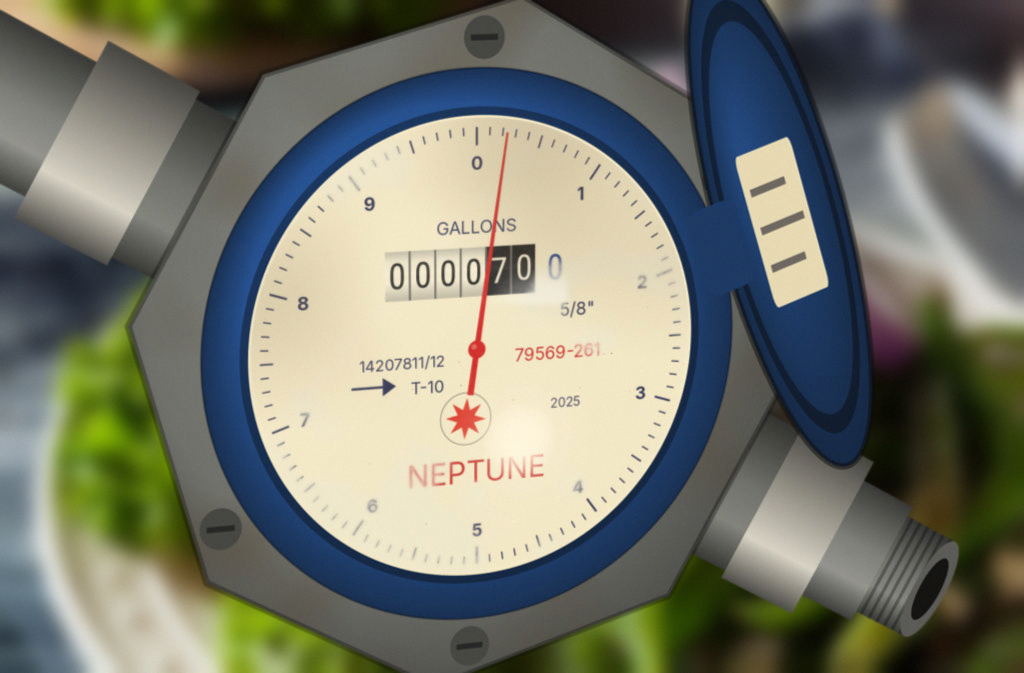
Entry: 700.2 gal
